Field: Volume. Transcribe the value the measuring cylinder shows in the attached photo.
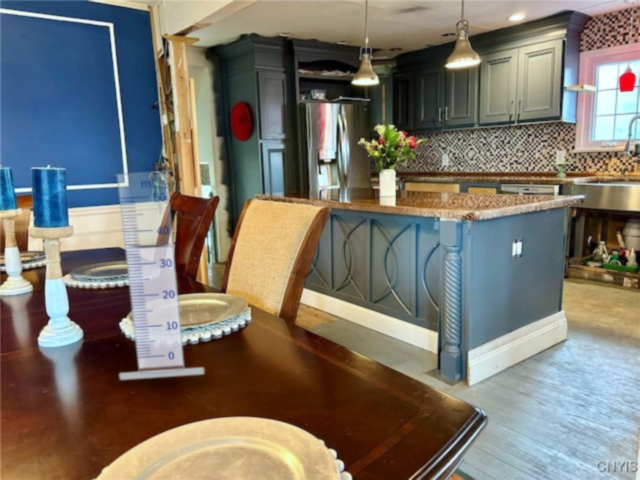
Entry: 35 mL
